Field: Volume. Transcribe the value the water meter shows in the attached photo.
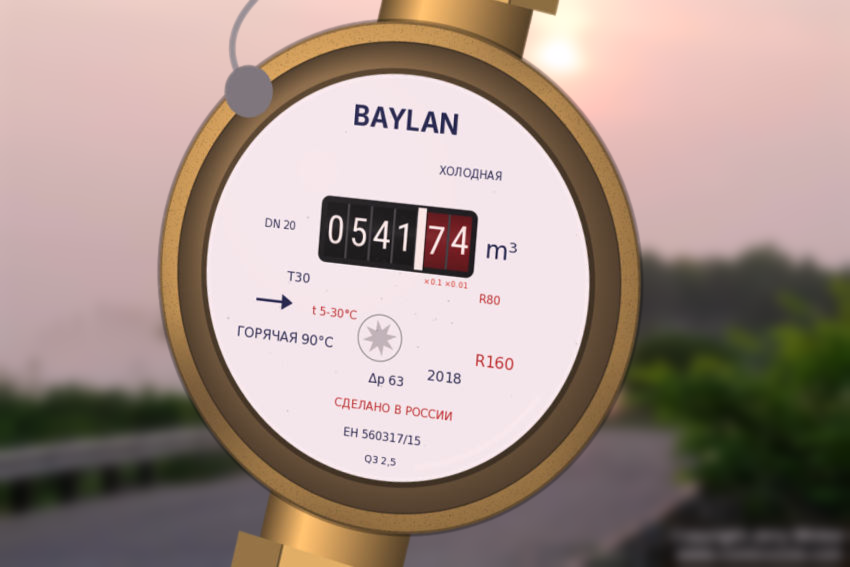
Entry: 541.74 m³
